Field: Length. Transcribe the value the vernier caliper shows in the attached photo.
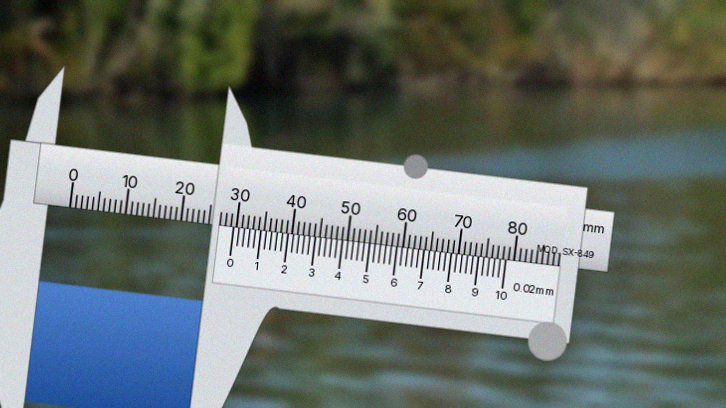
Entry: 29.5 mm
